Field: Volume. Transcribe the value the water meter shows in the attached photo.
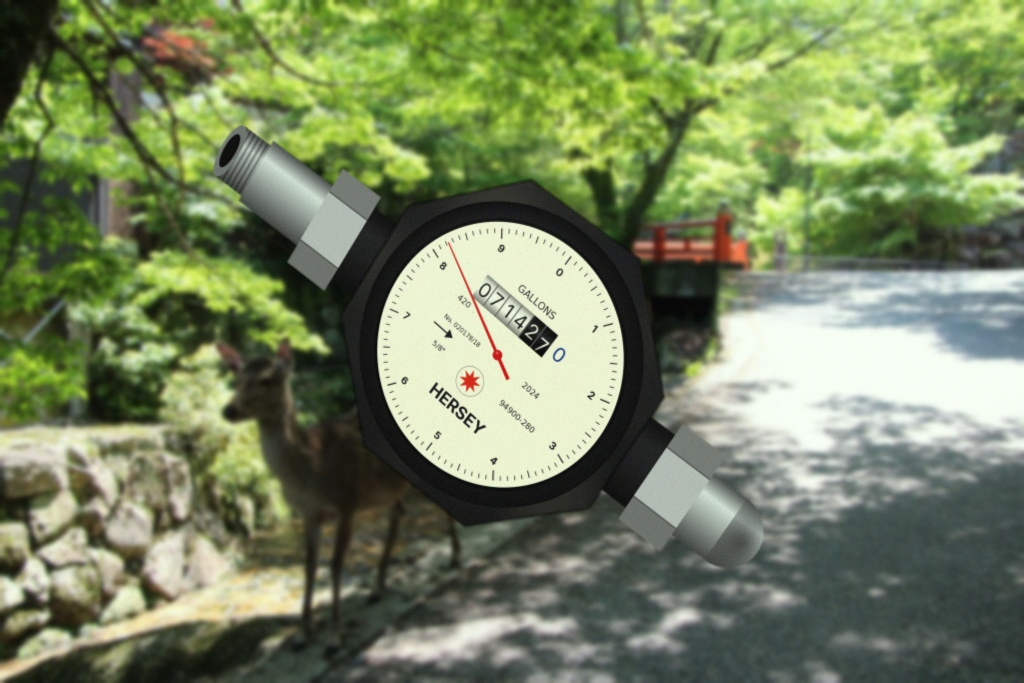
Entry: 714268.2 gal
